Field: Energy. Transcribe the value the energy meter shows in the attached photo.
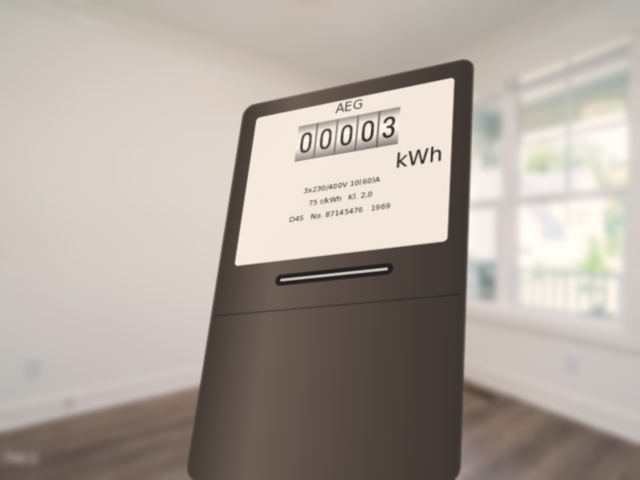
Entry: 3 kWh
